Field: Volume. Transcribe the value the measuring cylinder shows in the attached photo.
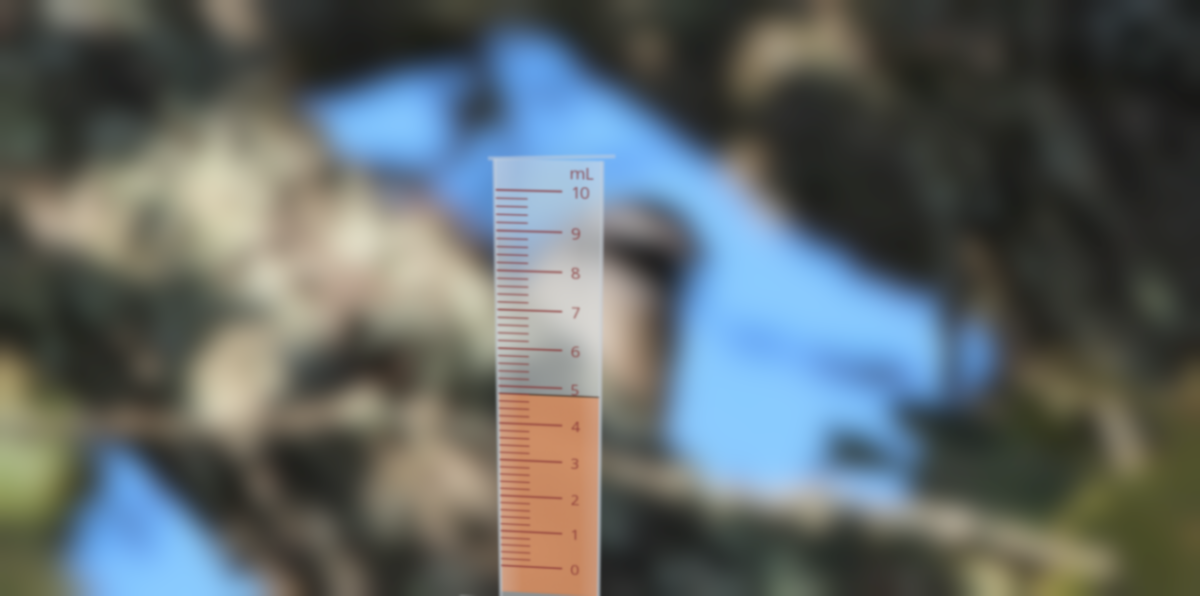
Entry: 4.8 mL
